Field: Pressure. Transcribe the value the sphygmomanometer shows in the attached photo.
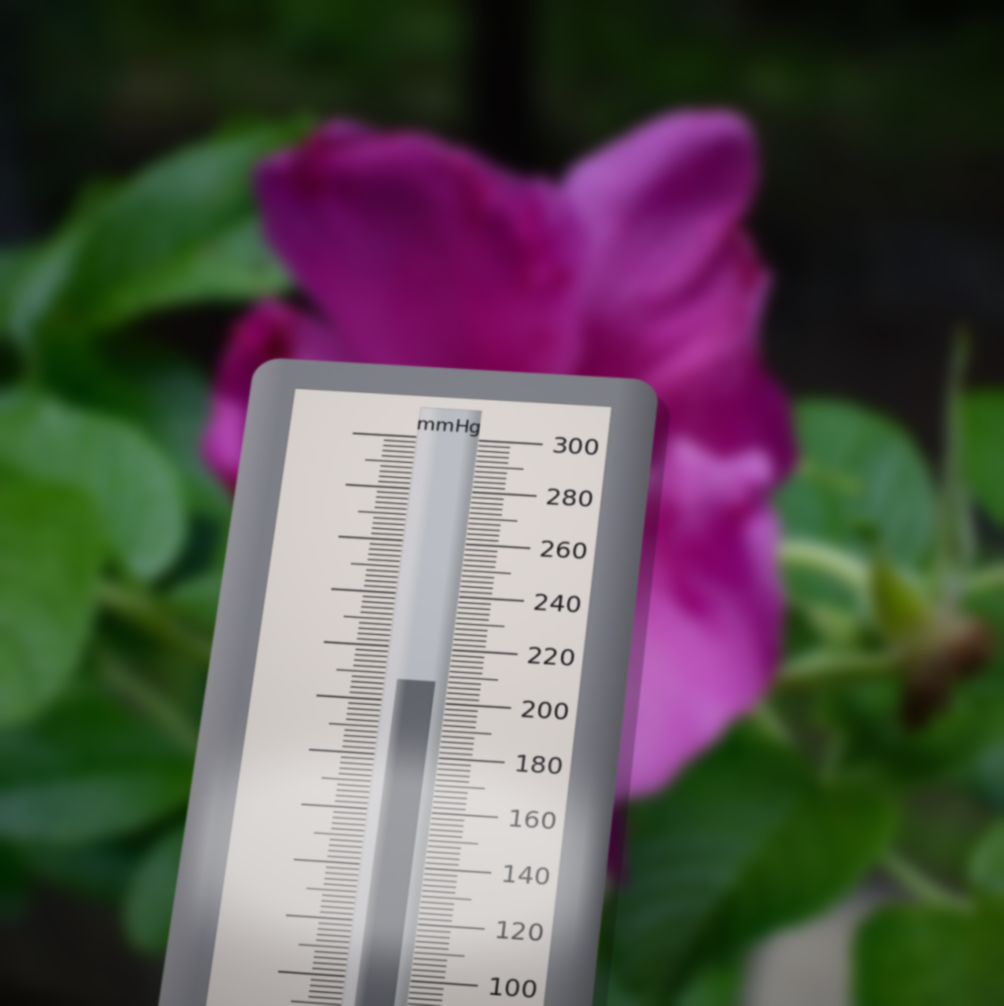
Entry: 208 mmHg
